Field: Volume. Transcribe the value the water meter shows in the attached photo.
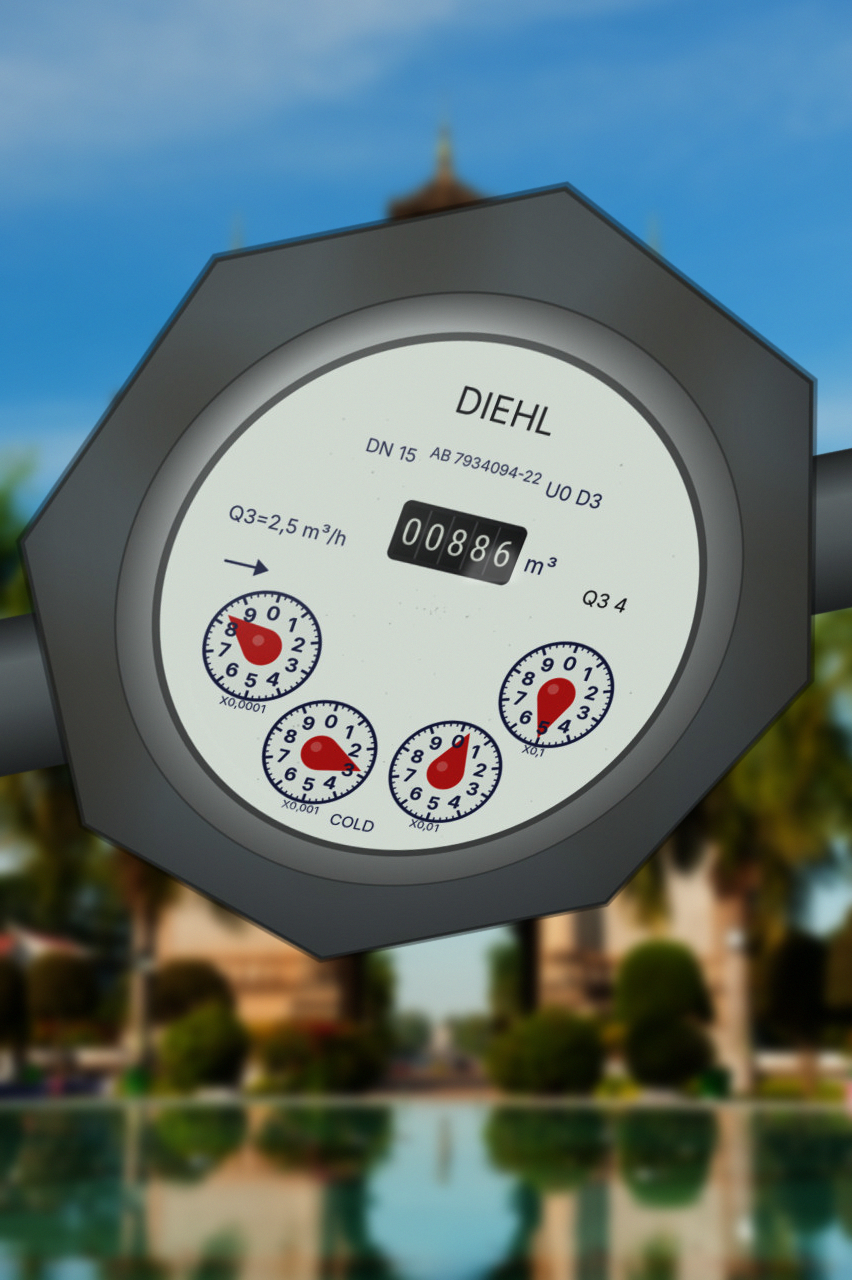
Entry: 886.5028 m³
